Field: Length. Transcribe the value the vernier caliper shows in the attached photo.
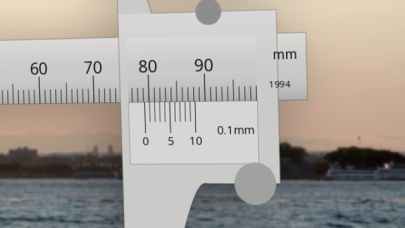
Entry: 79.2 mm
